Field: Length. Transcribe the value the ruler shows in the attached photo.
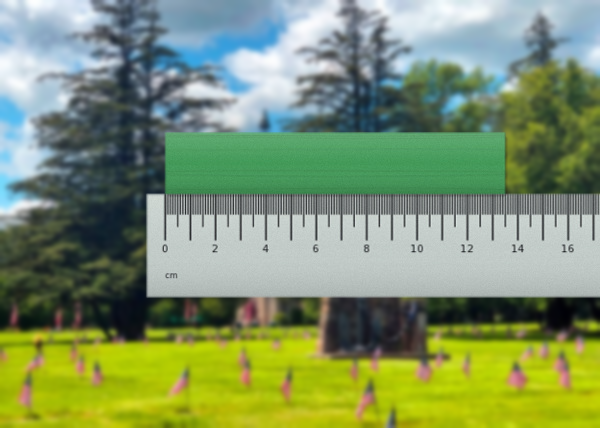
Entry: 13.5 cm
